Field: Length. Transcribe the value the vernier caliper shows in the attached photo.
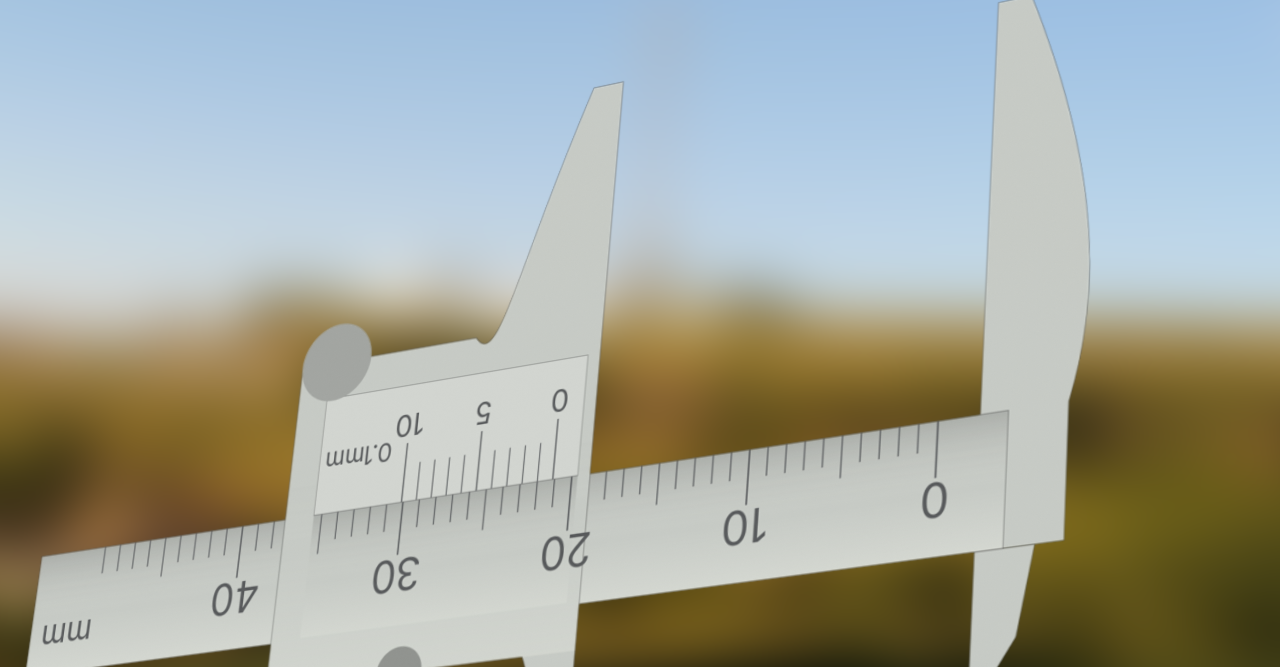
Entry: 21.1 mm
